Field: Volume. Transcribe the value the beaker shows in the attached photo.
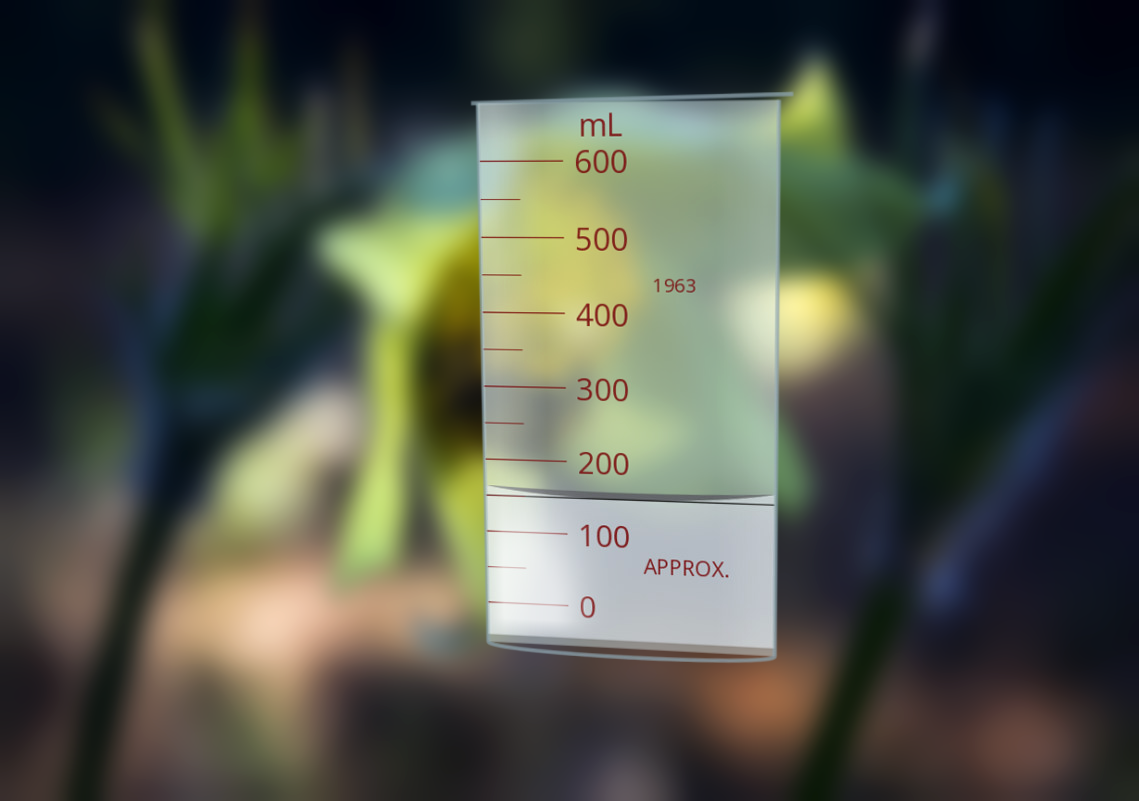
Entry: 150 mL
